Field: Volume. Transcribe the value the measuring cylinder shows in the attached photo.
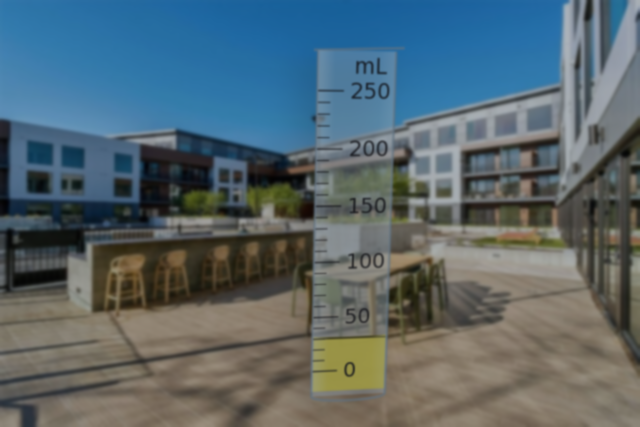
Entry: 30 mL
